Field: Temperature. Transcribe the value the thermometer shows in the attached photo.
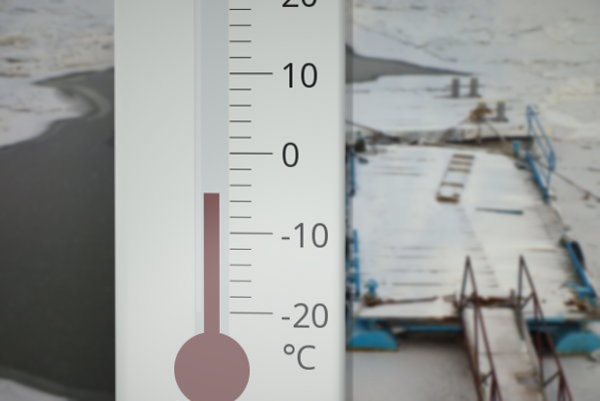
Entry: -5 °C
